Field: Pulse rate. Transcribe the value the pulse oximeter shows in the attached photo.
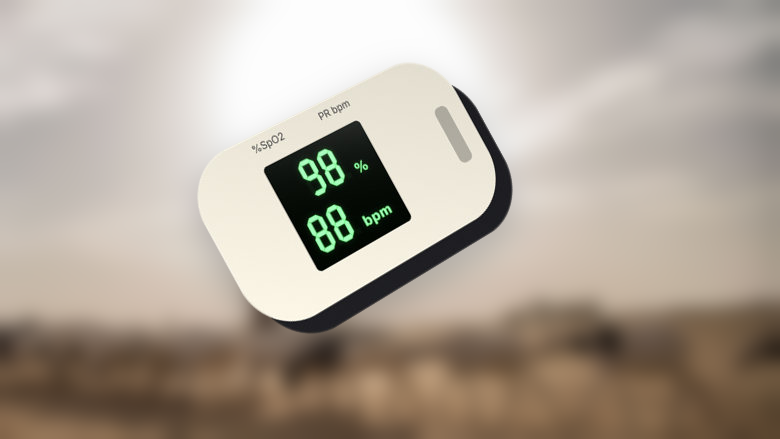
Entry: 88 bpm
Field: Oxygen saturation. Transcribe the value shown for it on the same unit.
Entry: 98 %
